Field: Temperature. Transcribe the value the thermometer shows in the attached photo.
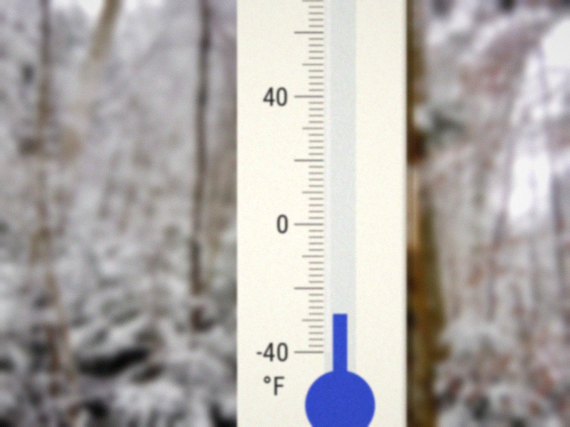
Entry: -28 °F
